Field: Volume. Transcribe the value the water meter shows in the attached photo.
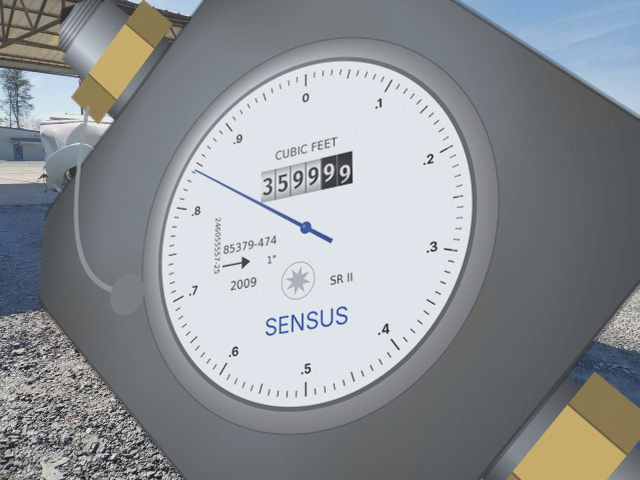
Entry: 359998.84 ft³
